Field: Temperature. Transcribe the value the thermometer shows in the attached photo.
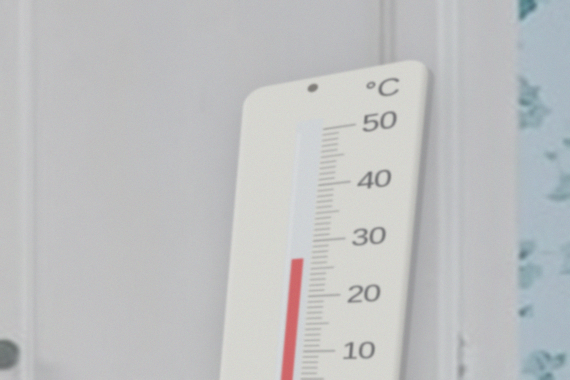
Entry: 27 °C
